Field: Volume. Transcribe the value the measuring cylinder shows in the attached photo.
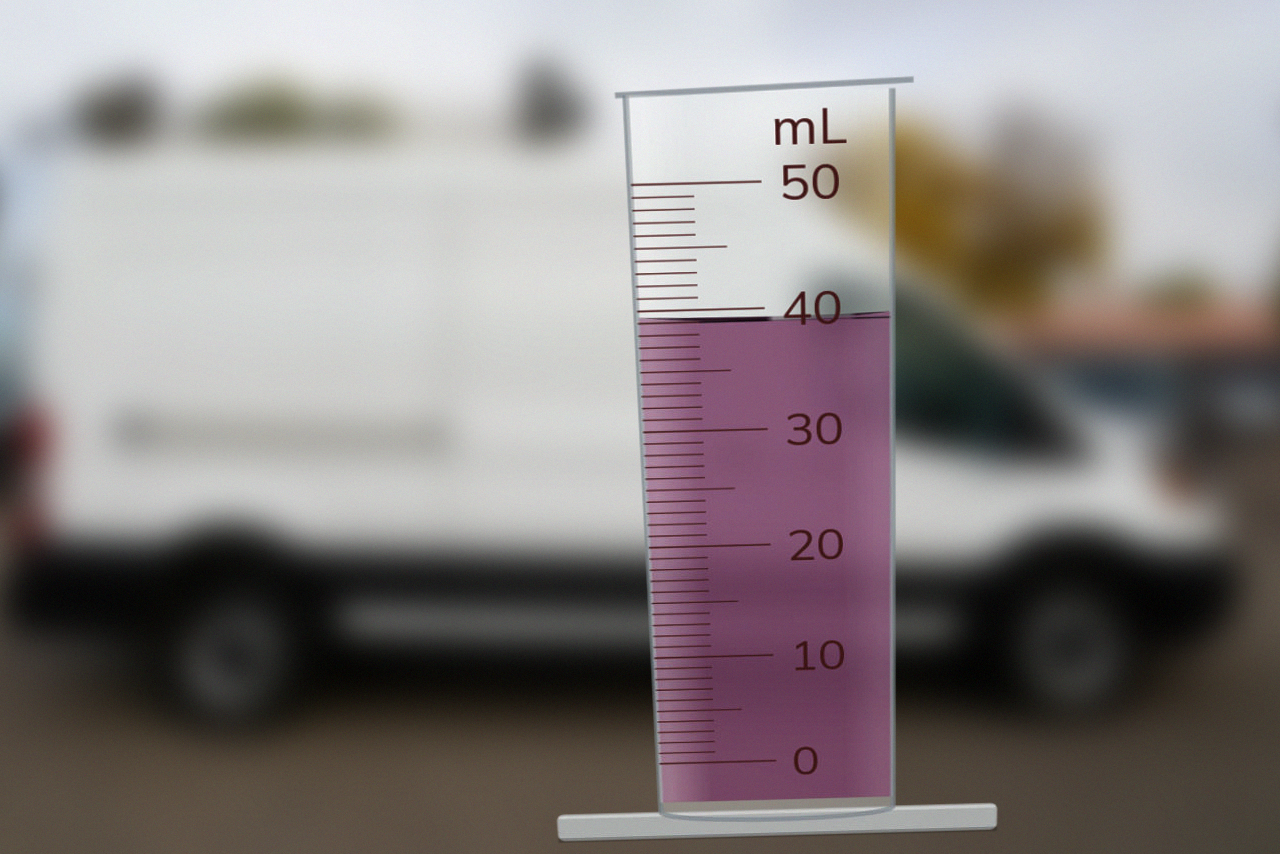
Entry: 39 mL
